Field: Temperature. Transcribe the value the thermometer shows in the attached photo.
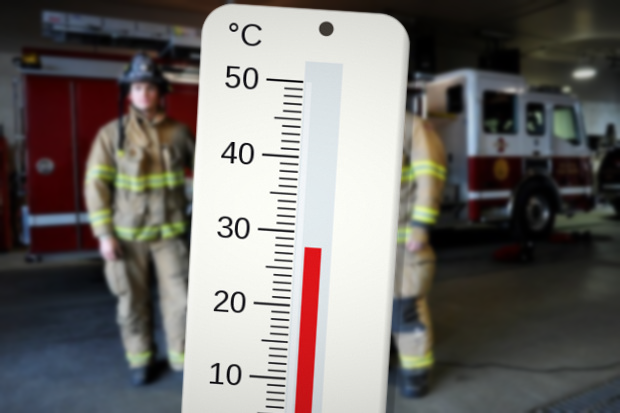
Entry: 28 °C
